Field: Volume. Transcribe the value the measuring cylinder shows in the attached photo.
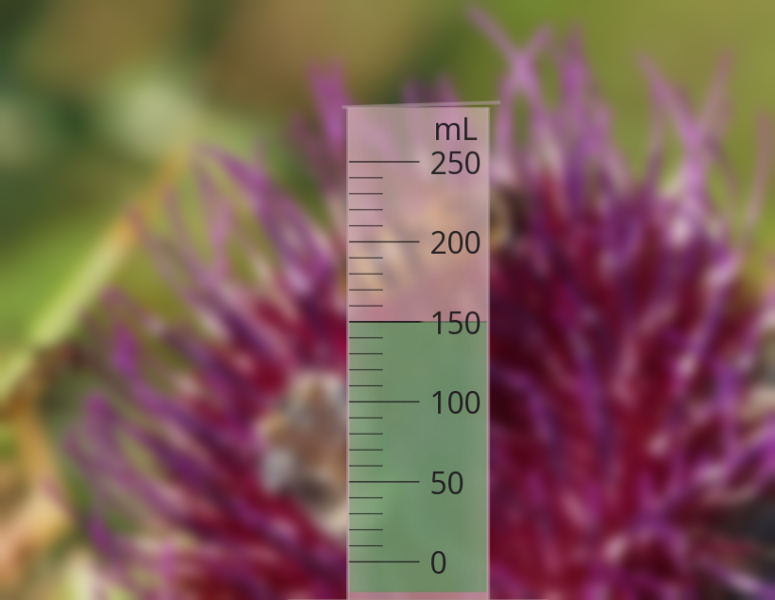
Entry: 150 mL
